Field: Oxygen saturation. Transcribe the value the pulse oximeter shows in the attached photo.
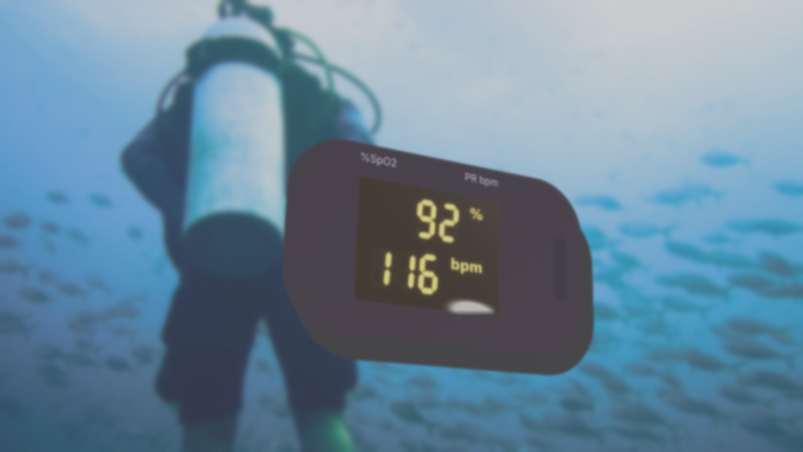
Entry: 92 %
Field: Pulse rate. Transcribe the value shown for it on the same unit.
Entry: 116 bpm
